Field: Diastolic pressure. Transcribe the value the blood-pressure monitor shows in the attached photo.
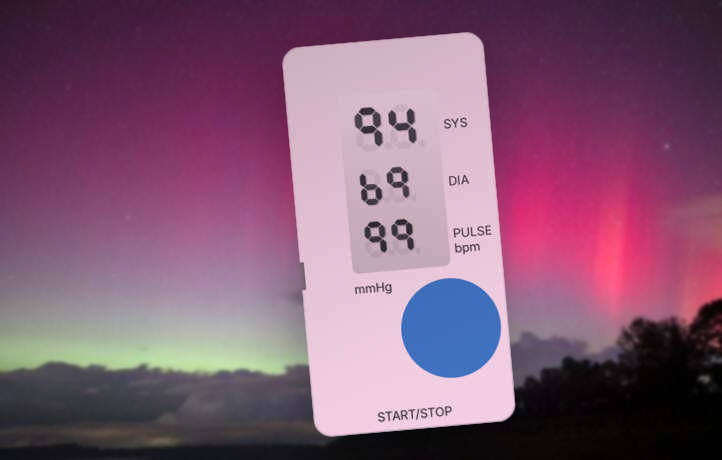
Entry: 69 mmHg
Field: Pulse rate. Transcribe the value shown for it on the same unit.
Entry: 99 bpm
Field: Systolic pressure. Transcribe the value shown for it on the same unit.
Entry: 94 mmHg
